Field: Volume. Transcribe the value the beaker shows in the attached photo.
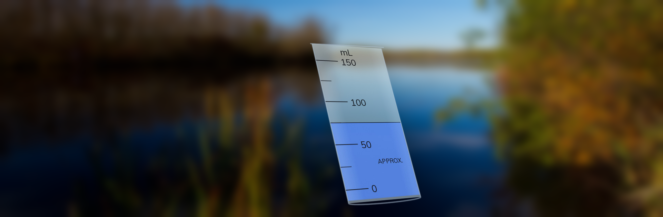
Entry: 75 mL
